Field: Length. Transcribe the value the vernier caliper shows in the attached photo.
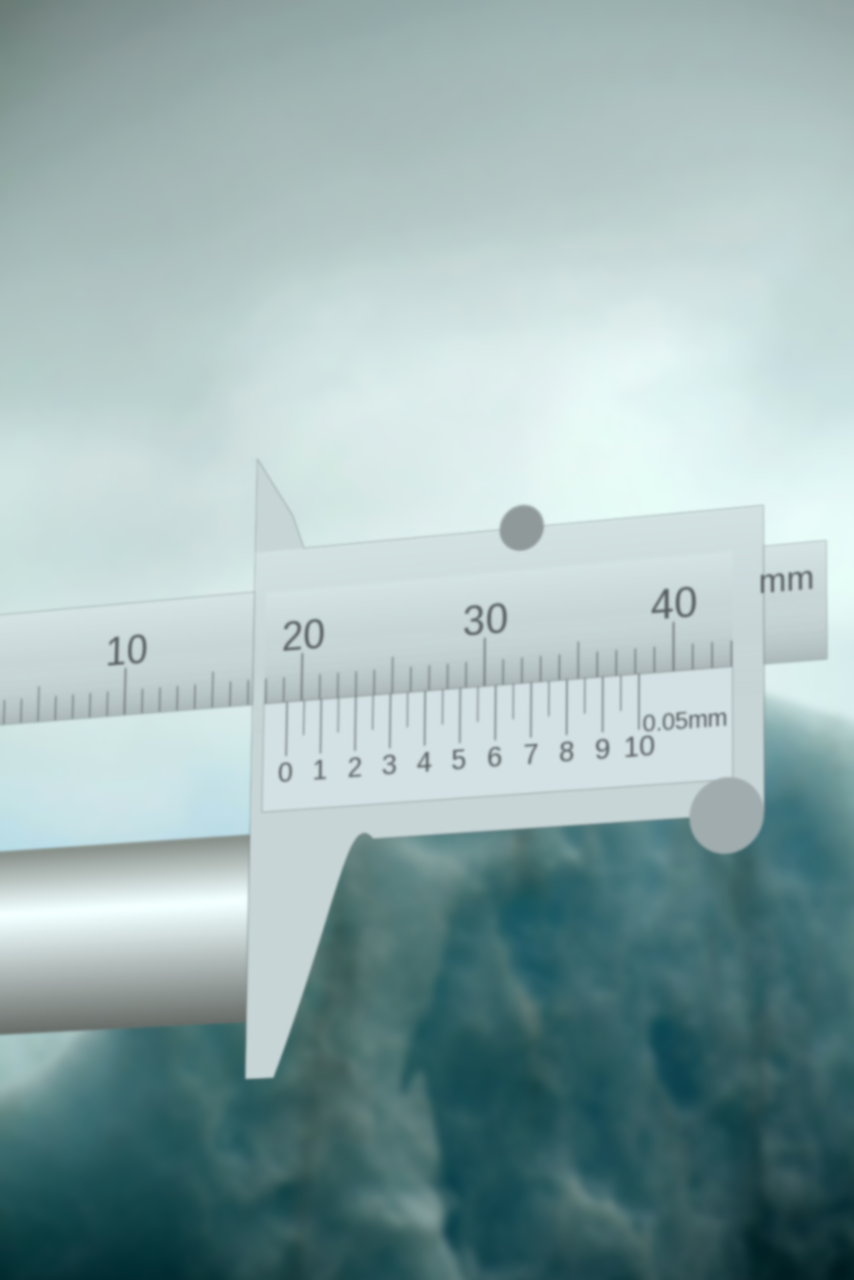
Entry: 19.2 mm
